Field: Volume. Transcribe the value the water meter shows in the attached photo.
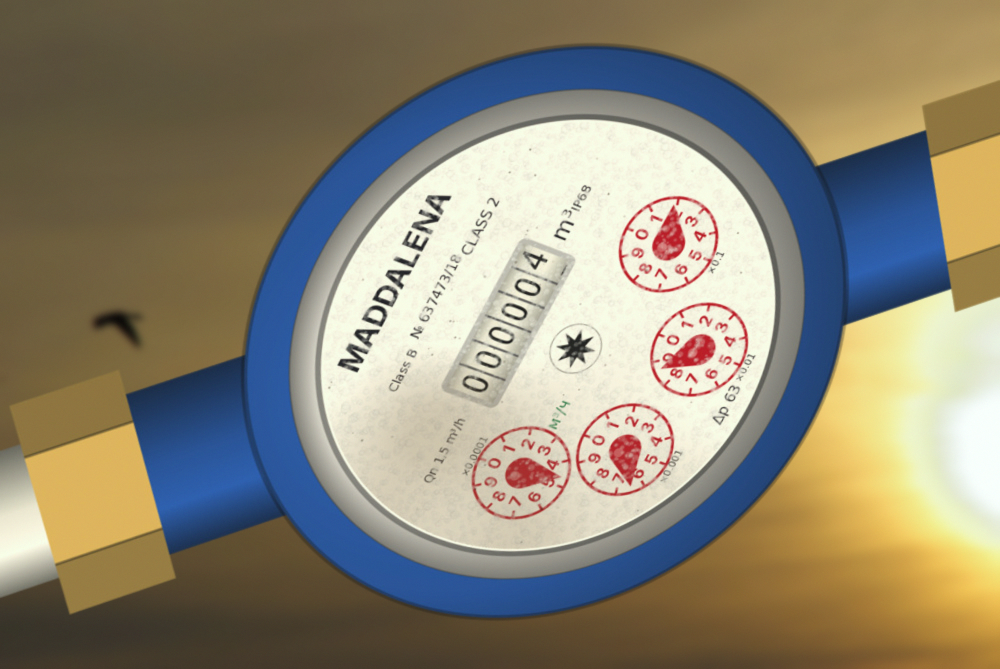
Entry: 4.1864 m³
